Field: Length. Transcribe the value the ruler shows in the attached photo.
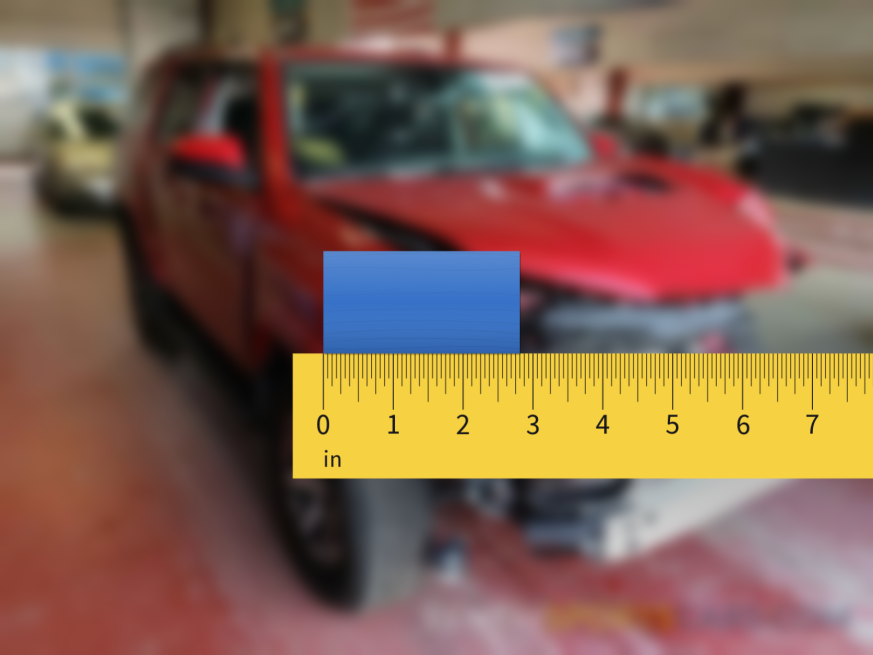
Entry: 2.8125 in
